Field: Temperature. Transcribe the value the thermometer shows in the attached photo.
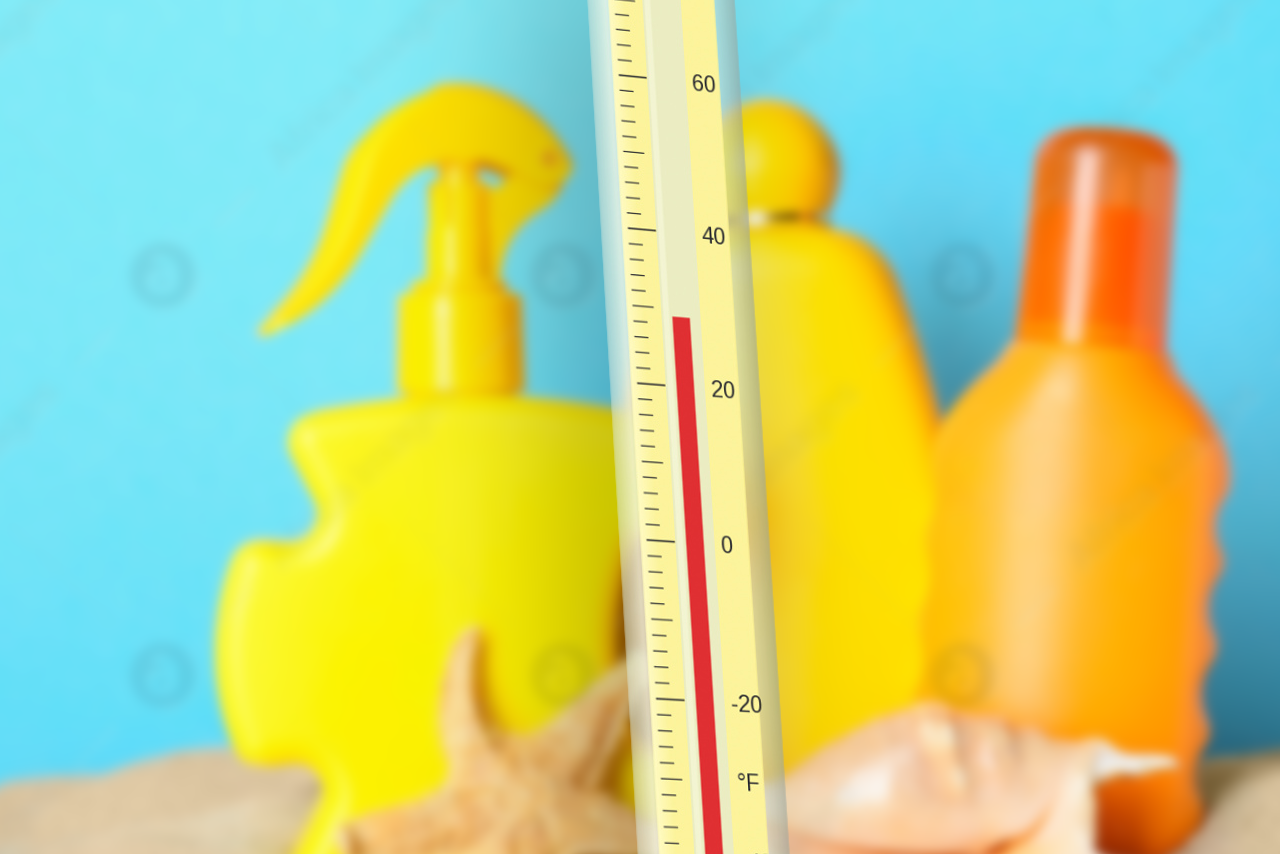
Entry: 29 °F
